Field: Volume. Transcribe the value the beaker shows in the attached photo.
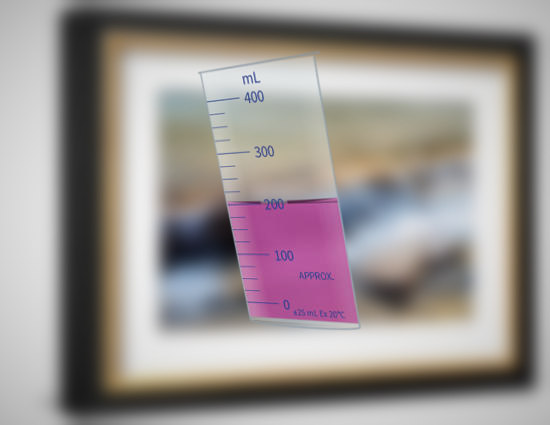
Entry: 200 mL
